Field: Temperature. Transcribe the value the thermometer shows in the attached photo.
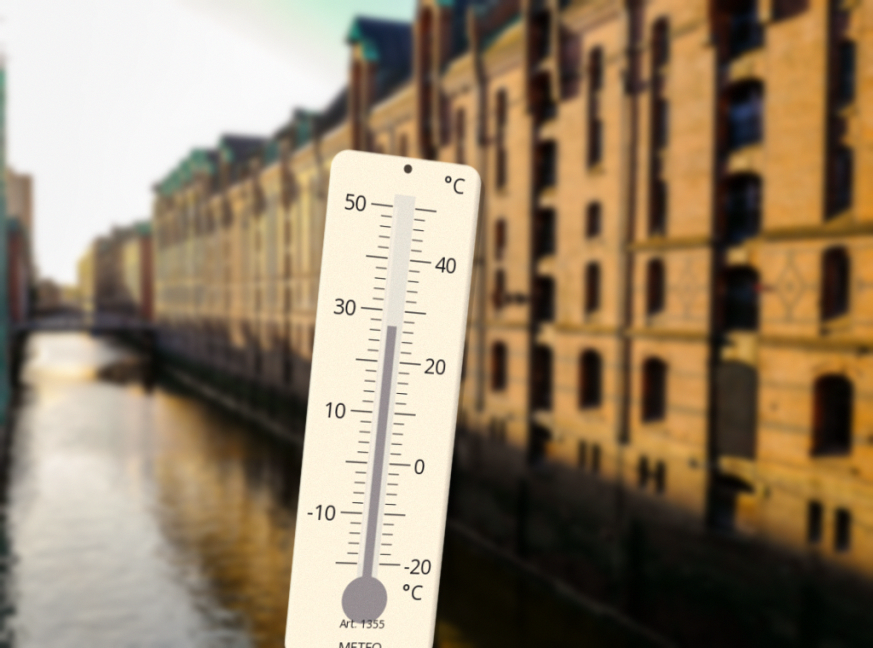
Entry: 27 °C
